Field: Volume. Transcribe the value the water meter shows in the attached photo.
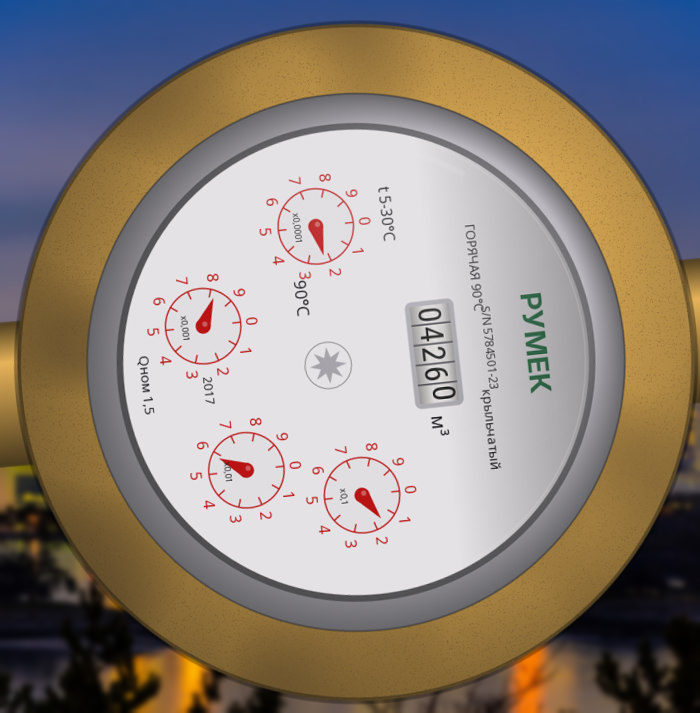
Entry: 4260.1582 m³
